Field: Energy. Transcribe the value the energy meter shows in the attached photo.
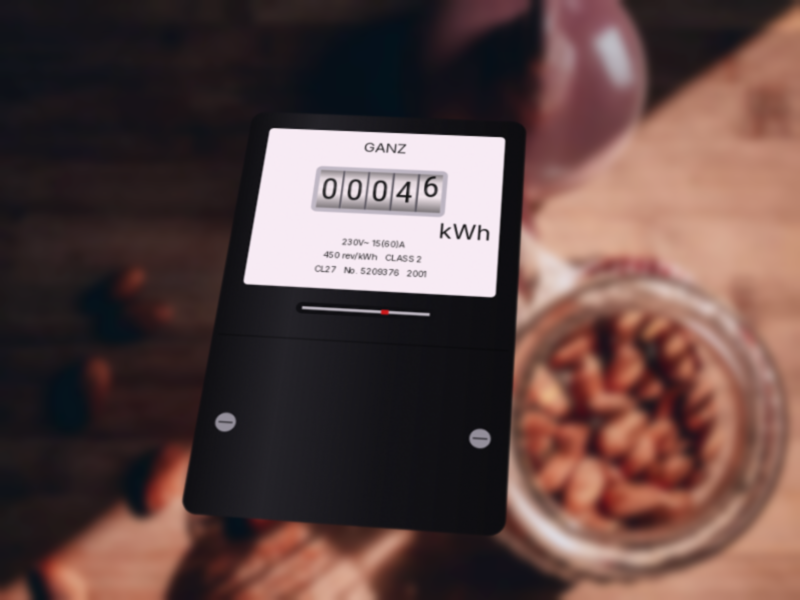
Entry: 46 kWh
